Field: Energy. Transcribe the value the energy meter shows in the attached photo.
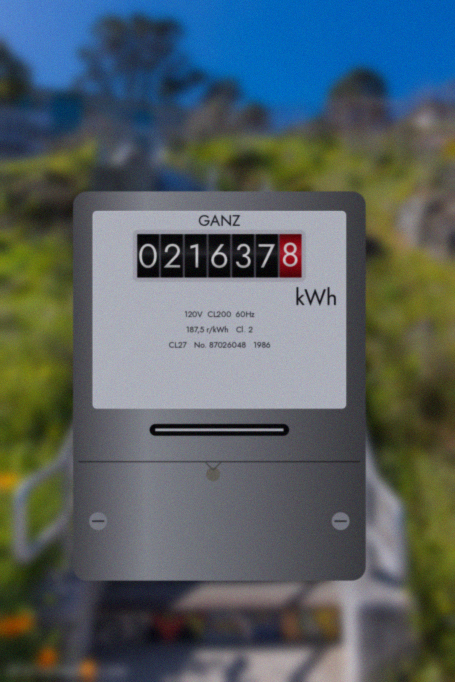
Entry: 21637.8 kWh
